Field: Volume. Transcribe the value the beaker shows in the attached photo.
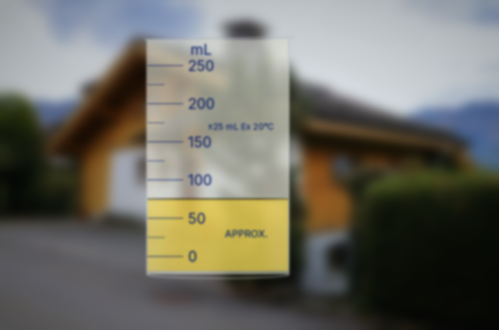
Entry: 75 mL
